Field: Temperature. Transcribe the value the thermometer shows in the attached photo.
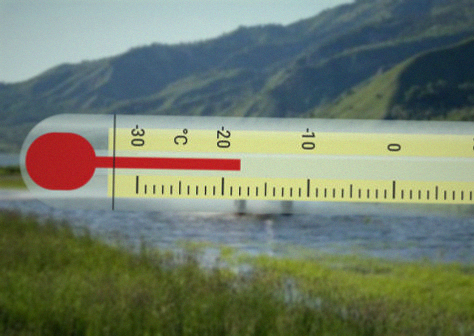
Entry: -18 °C
